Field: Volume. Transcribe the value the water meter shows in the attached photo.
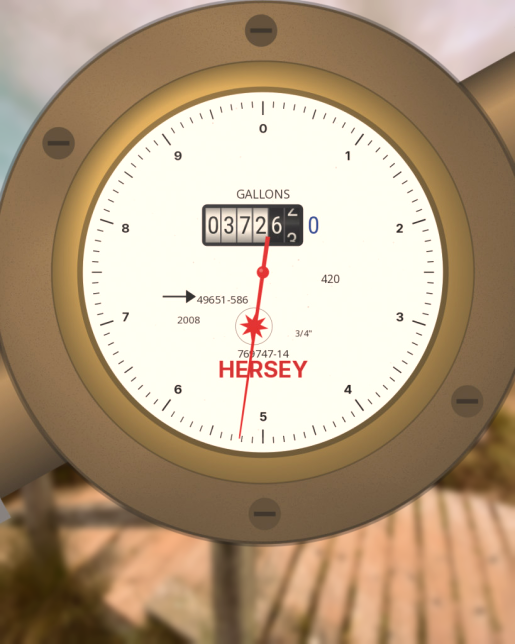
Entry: 372625.2 gal
